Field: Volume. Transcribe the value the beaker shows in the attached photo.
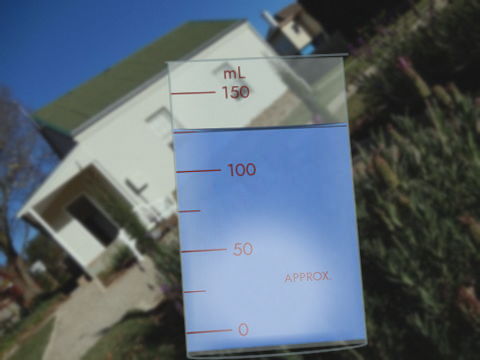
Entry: 125 mL
